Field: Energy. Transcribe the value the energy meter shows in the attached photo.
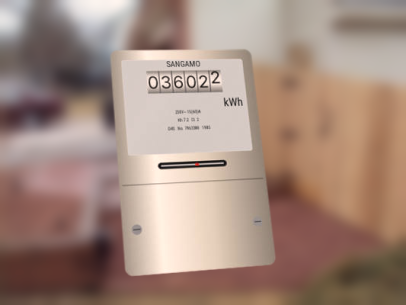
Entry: 36022 kWh
